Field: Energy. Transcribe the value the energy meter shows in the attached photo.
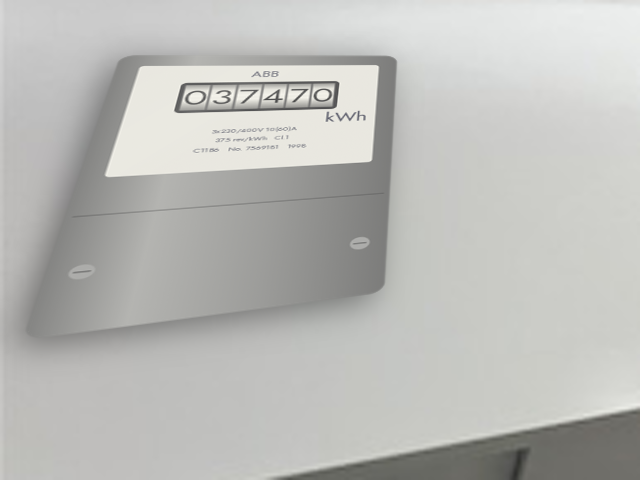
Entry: 37470 kWh
